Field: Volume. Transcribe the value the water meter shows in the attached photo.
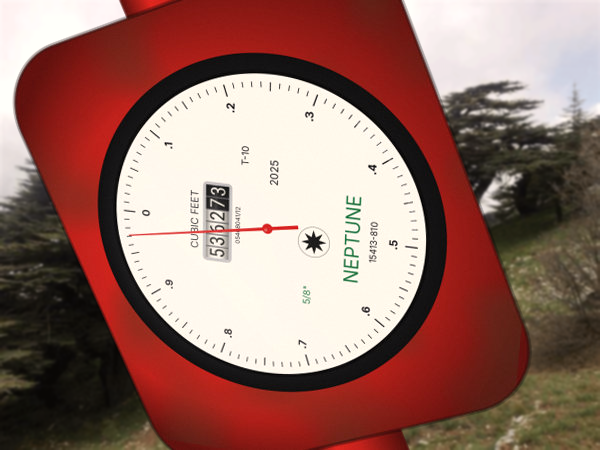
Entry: 536272.97 ft³
